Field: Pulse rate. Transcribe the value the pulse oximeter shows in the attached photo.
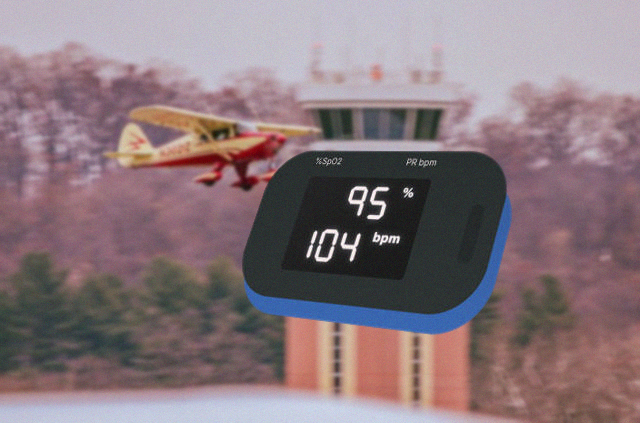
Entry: 104 bpm
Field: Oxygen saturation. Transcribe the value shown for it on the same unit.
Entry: 95 %
